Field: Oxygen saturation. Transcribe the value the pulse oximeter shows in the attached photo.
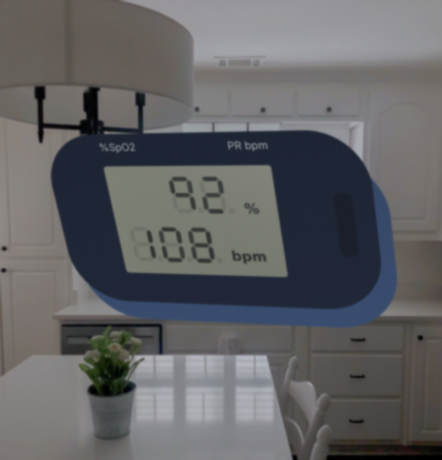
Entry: 92 %
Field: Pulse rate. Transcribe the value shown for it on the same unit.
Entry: 108 bpm
